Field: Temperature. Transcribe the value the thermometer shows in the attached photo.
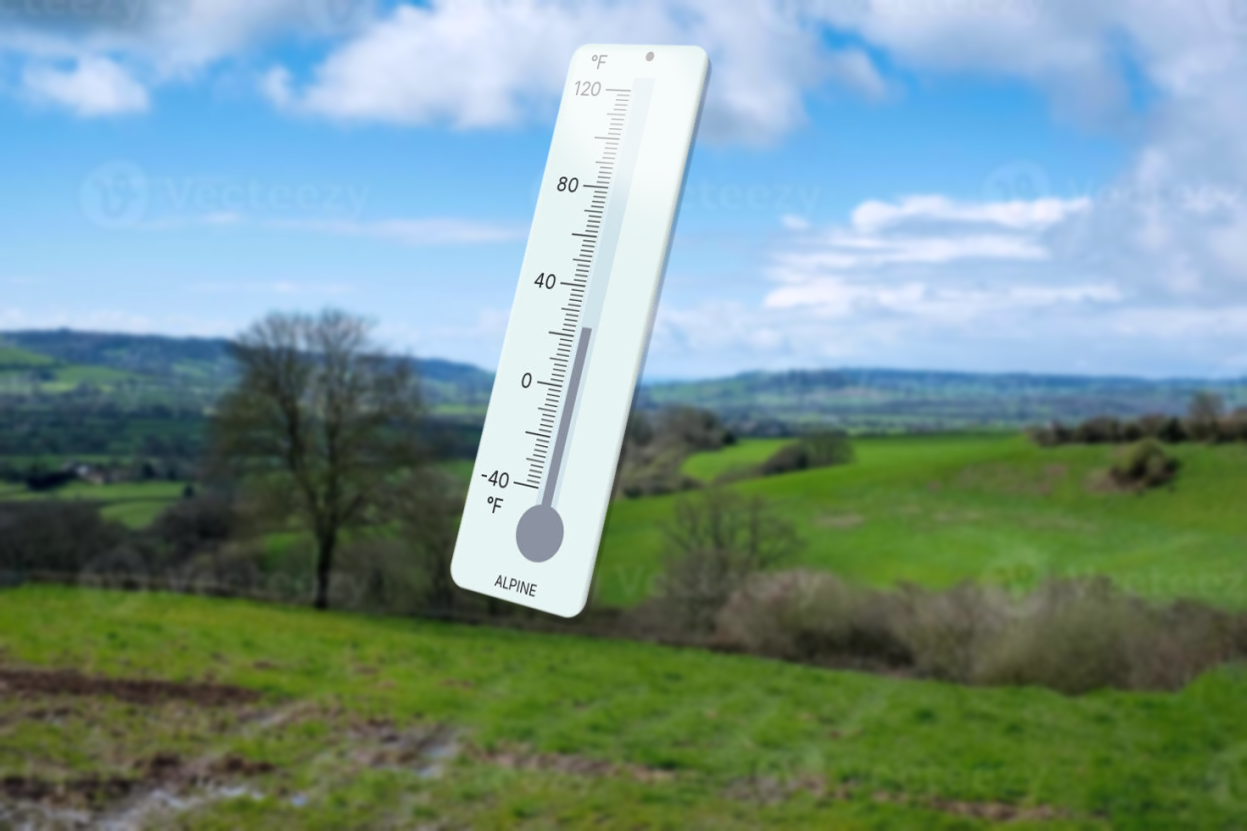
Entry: 24 °F
